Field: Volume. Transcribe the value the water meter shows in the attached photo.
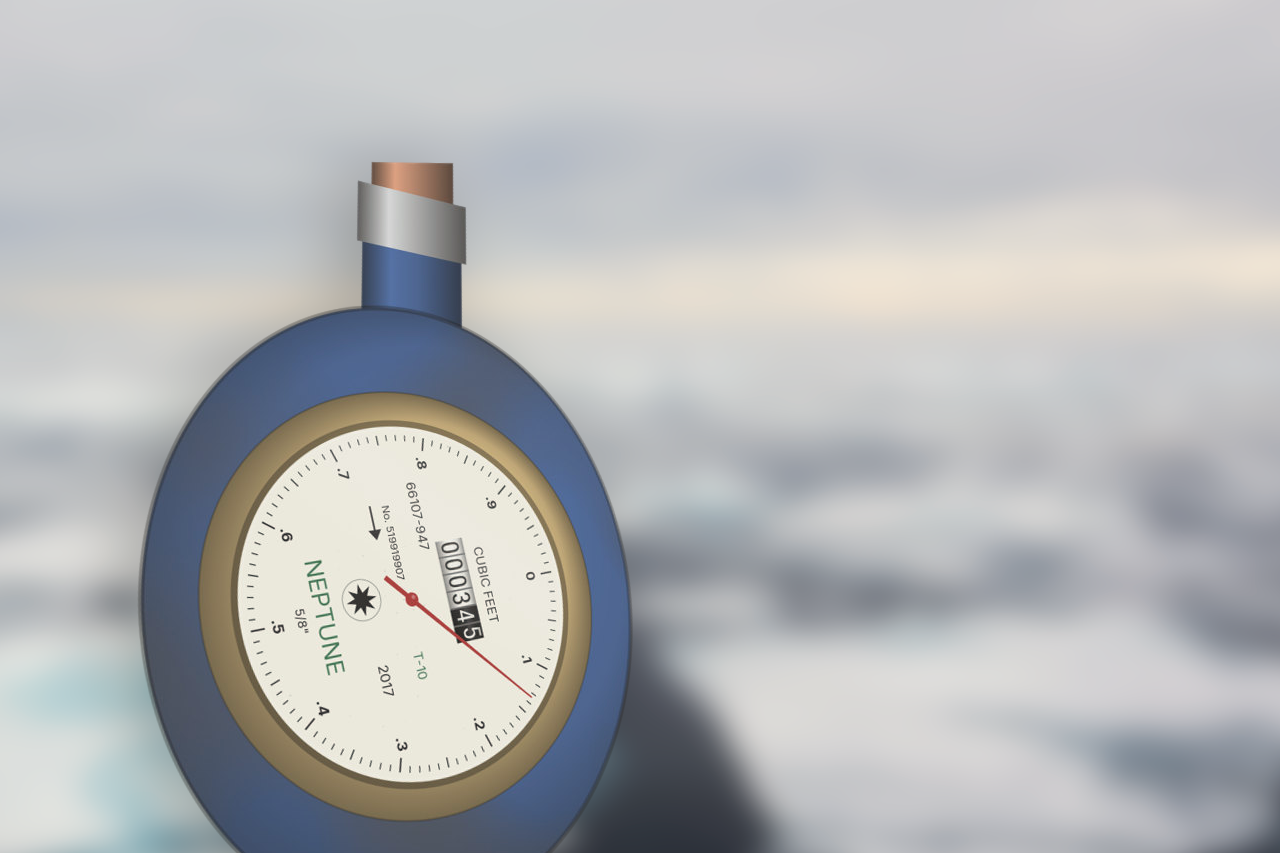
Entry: 345.13 ft³
